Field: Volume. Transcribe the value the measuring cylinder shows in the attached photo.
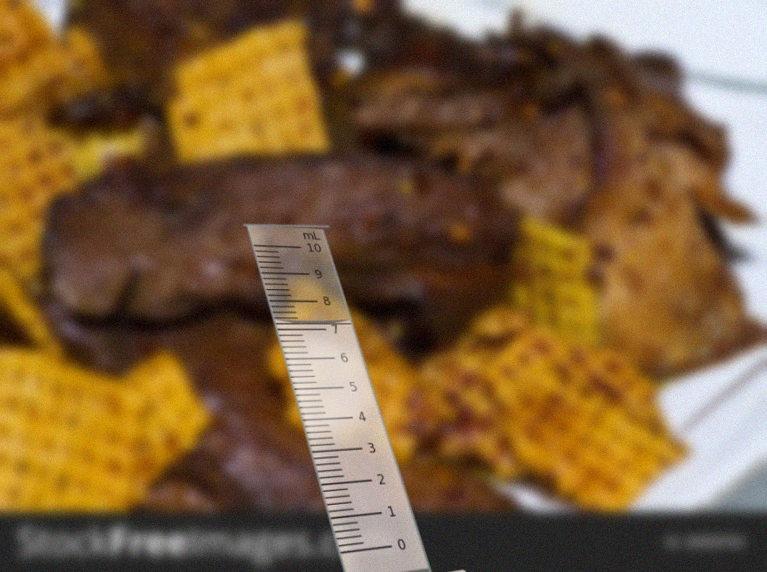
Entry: 7.2 mL
